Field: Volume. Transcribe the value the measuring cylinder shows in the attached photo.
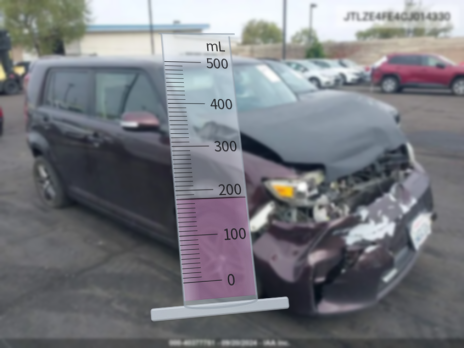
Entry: 180 mL
